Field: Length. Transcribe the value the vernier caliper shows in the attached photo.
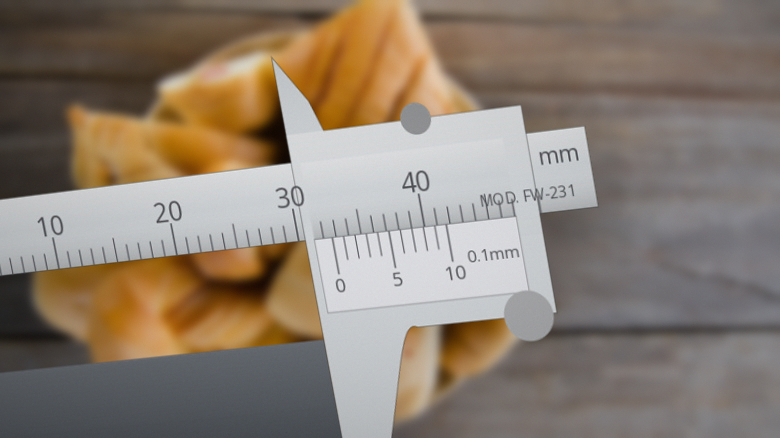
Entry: 32.7 mm
